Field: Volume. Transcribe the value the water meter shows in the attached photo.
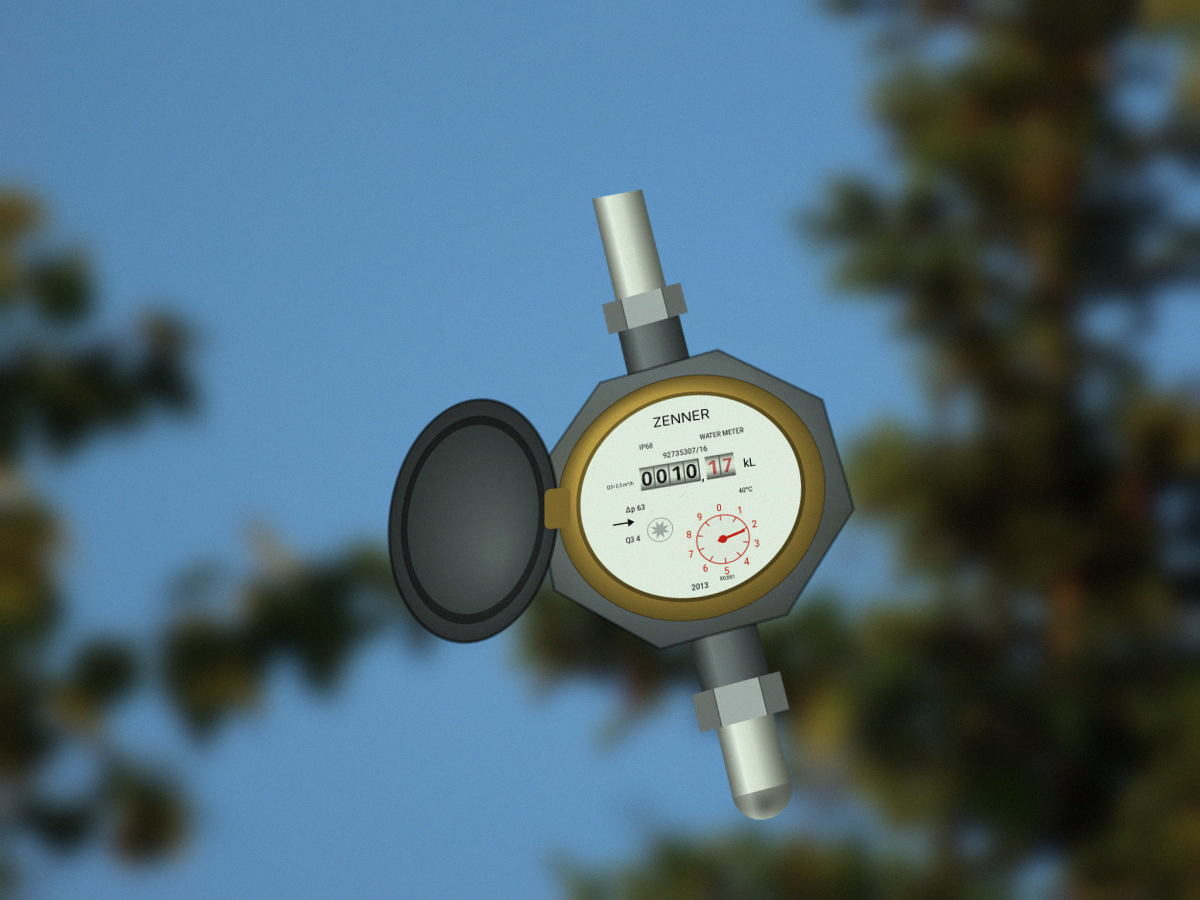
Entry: 10.172 kL
